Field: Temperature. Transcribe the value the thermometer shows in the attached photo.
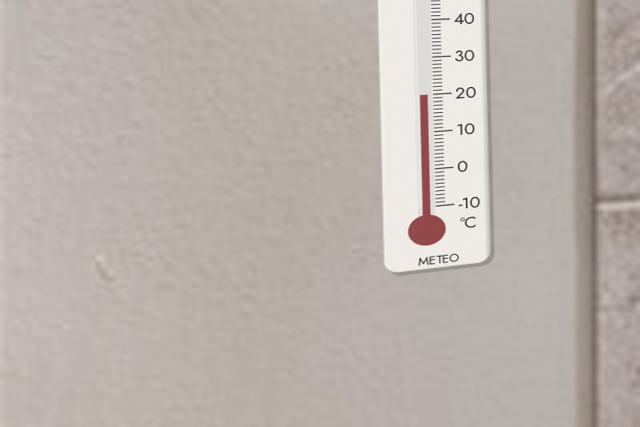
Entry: 20 °C
